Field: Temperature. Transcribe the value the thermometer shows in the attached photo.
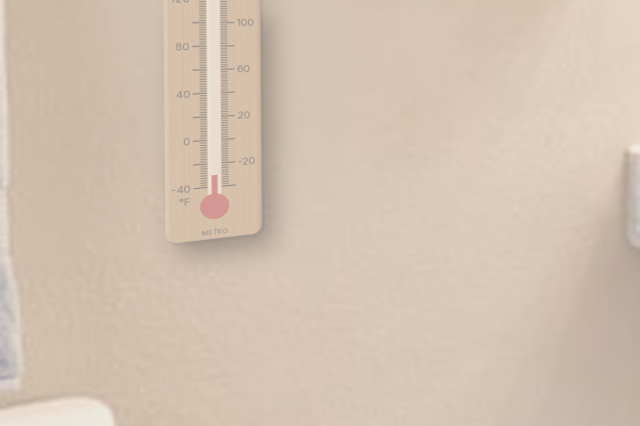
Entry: -30 °F
